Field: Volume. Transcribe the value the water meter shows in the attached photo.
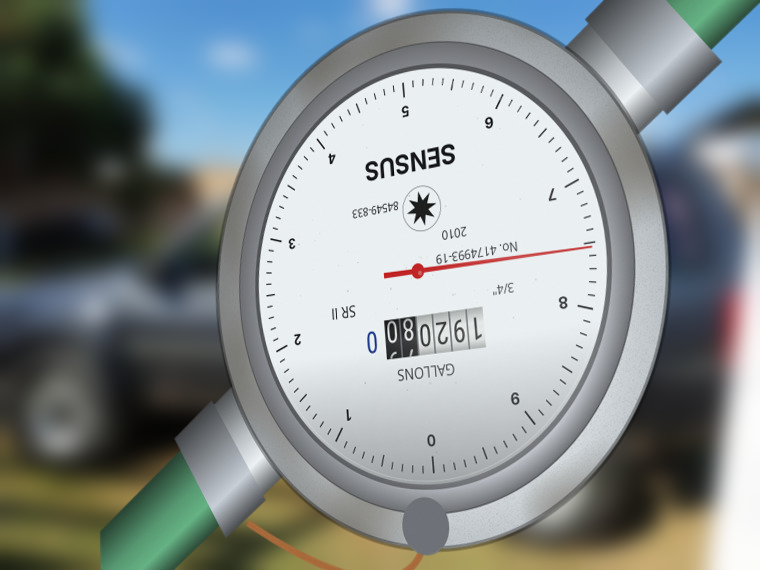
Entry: 1920797.5 gal
